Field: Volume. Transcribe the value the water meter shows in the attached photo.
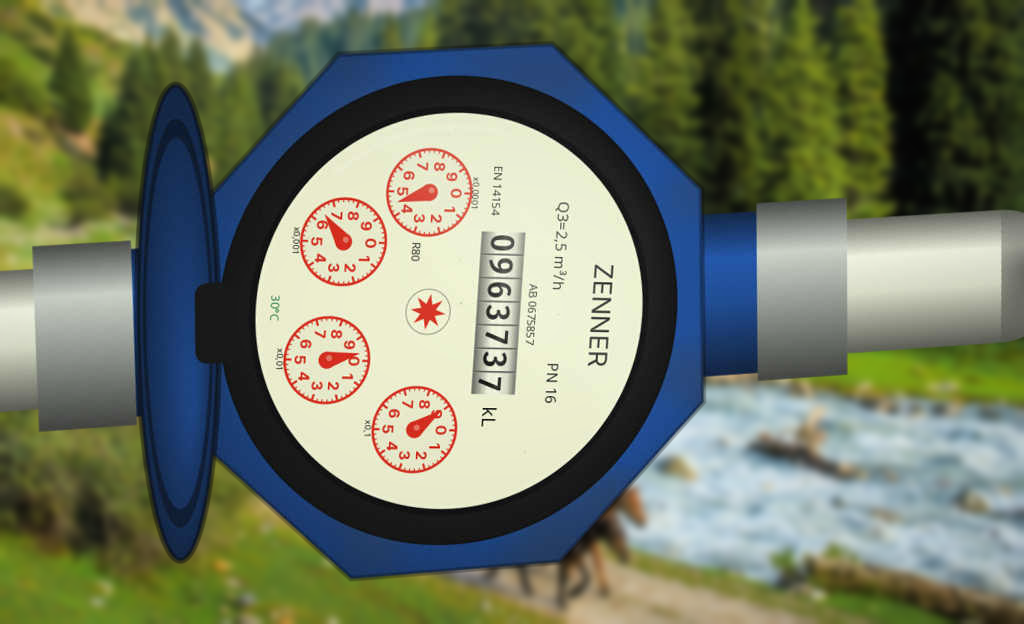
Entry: 963736.8964 kL
